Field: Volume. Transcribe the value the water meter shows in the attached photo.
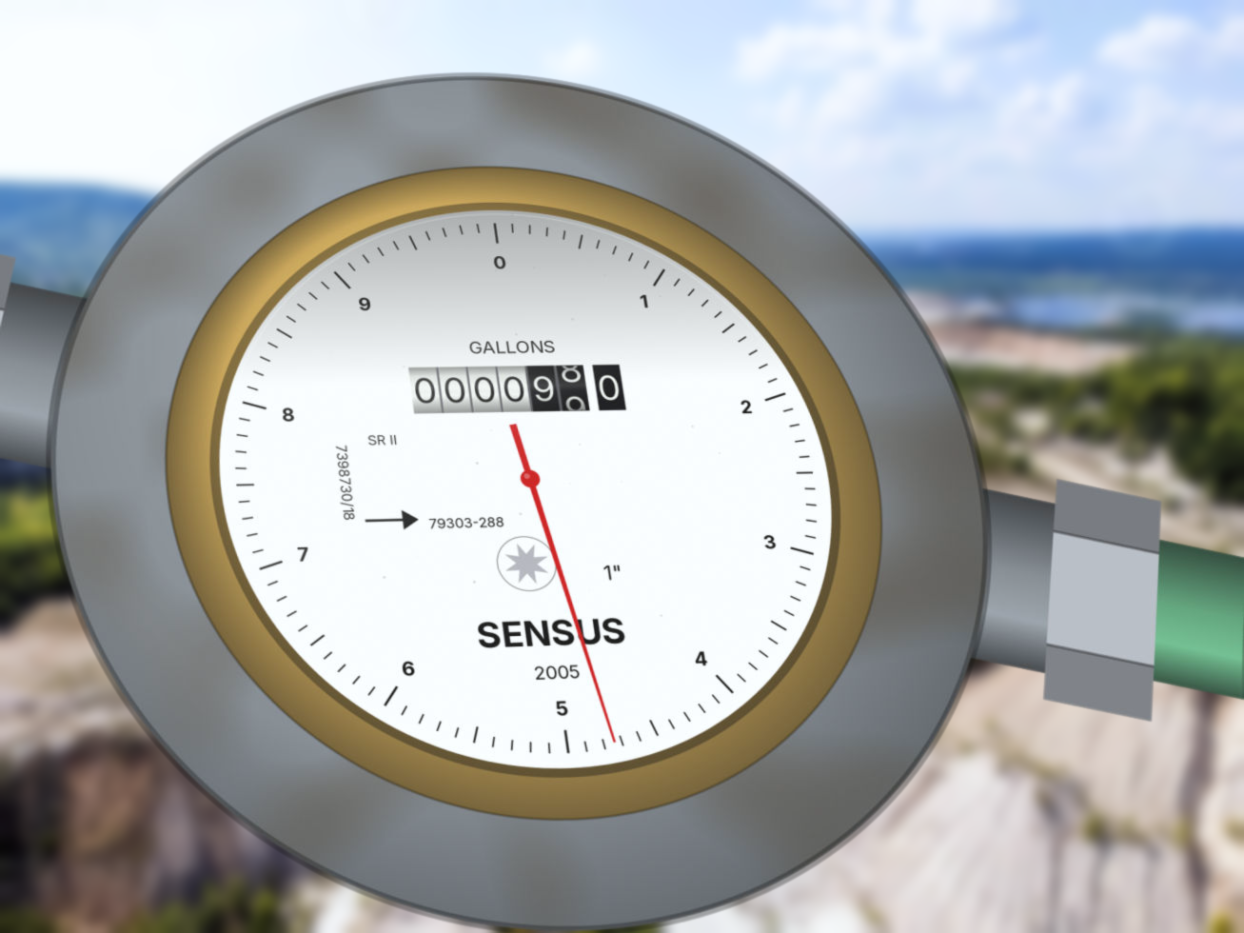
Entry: 984.7 gal
